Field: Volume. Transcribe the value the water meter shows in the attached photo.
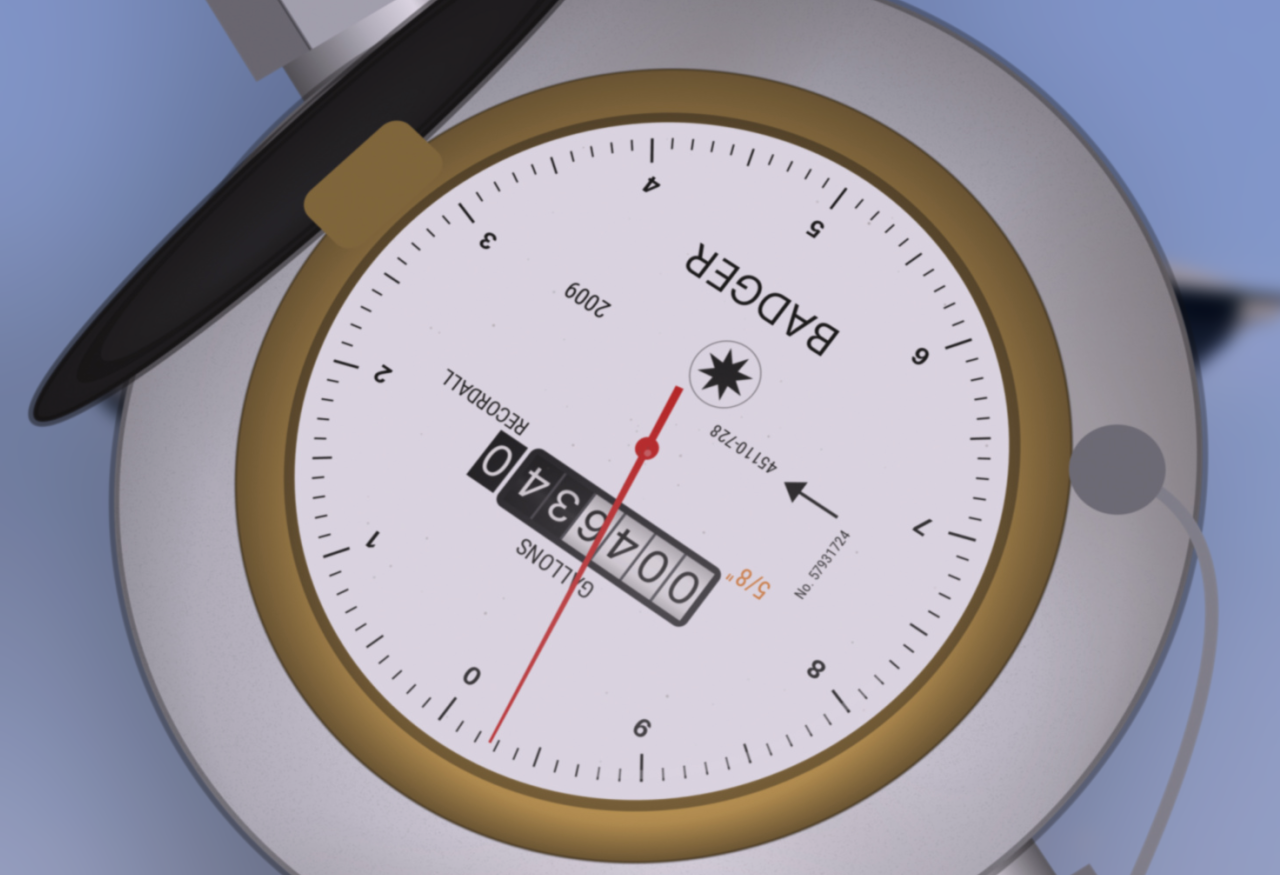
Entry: 46339.7 gal
